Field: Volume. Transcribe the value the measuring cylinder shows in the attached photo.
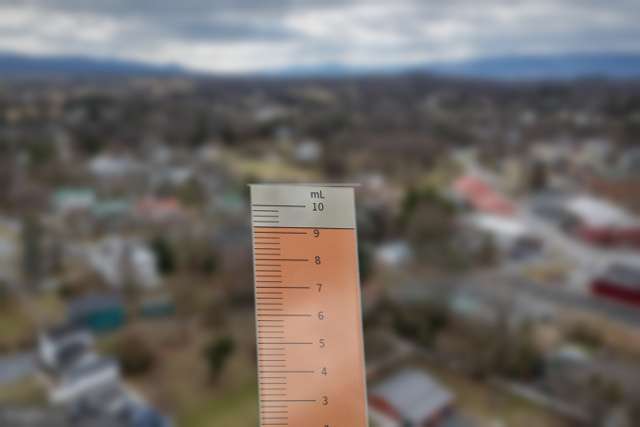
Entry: 9.2 mL
